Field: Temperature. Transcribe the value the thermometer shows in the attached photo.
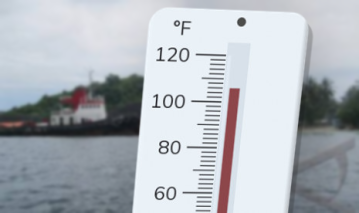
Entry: 106 °F
